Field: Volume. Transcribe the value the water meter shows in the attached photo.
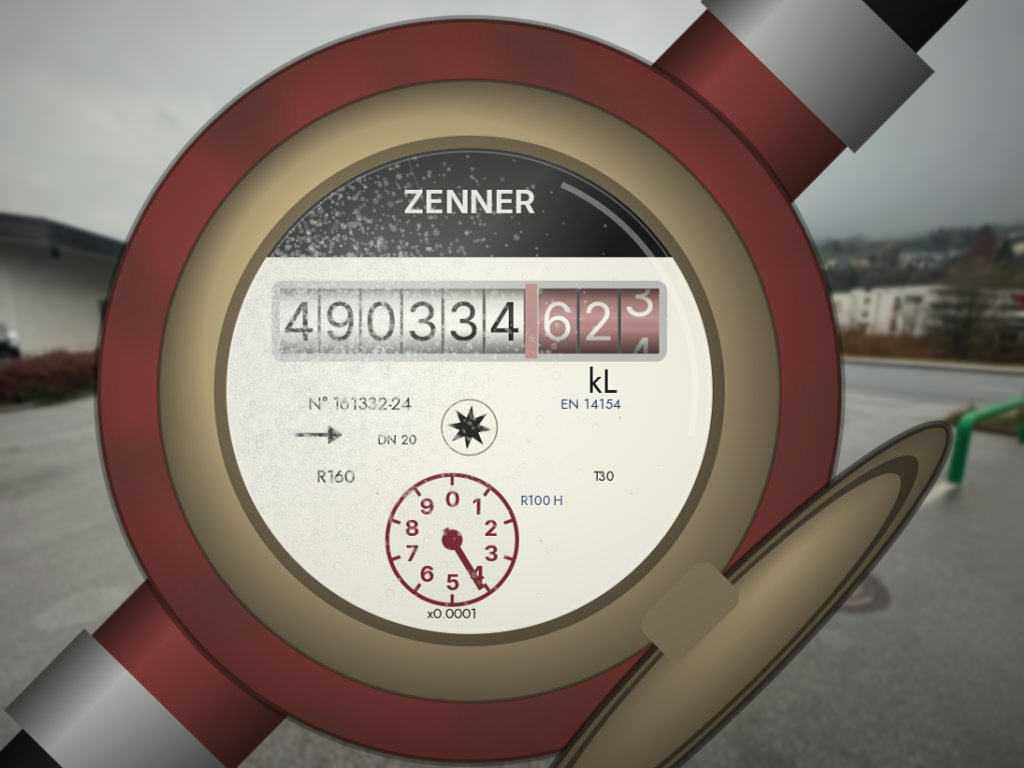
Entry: 490334.6234 kL
